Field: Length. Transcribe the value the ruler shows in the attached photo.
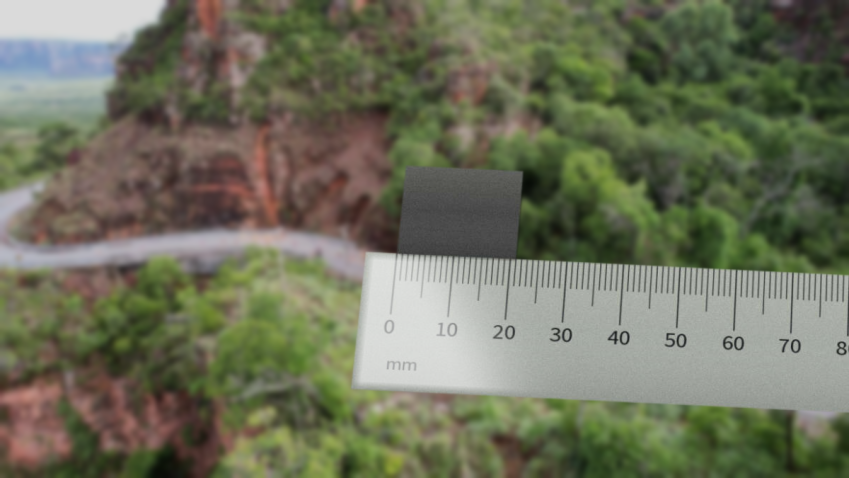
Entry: 21 mm
